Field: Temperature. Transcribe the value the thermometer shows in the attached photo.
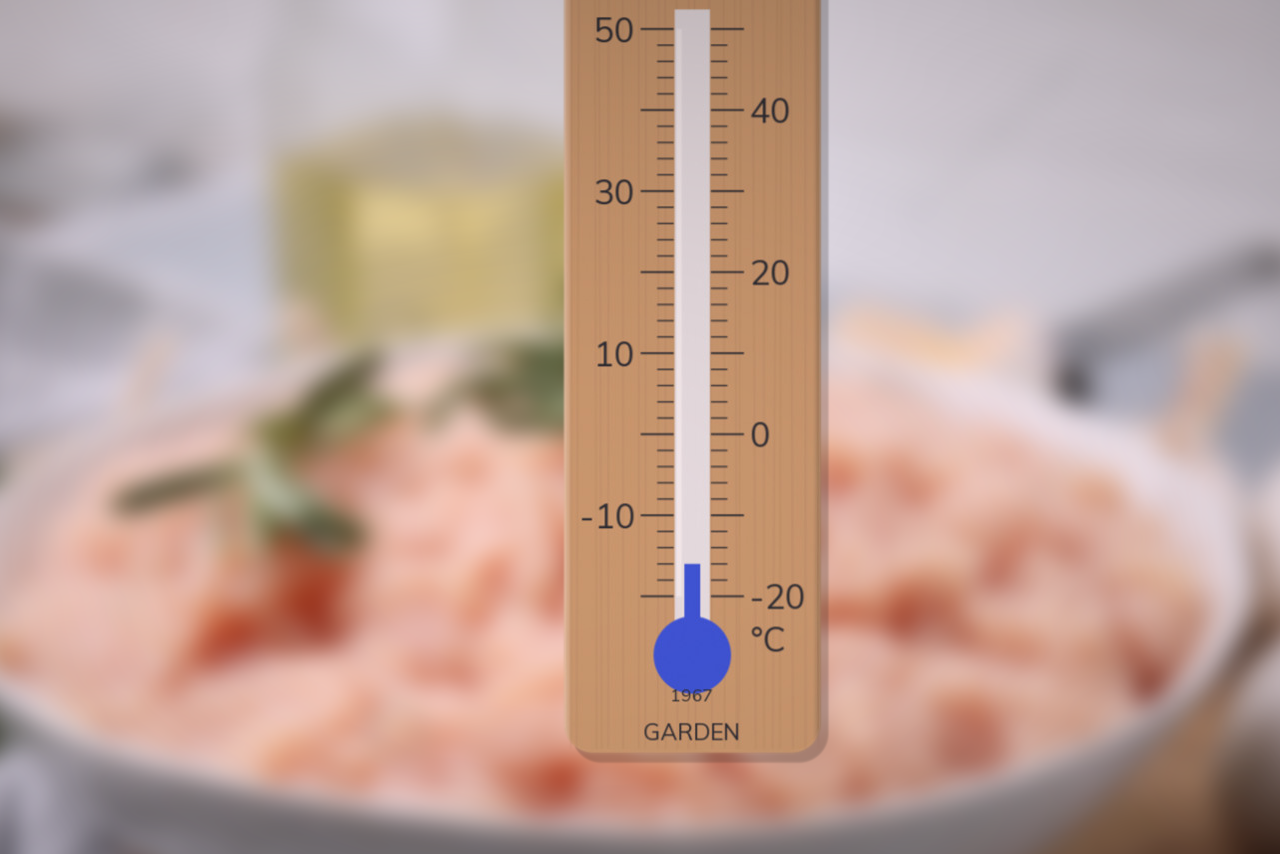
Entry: -16 °C
